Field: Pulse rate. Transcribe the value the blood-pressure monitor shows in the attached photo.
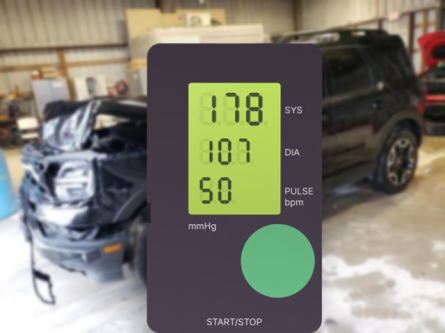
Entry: 50 bpm
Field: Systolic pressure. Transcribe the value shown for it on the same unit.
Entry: 178 mmHg
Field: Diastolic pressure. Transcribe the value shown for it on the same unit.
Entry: 107 mmHg
